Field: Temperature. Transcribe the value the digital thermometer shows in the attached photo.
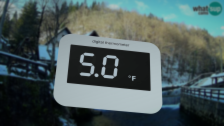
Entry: 5.0 °F
